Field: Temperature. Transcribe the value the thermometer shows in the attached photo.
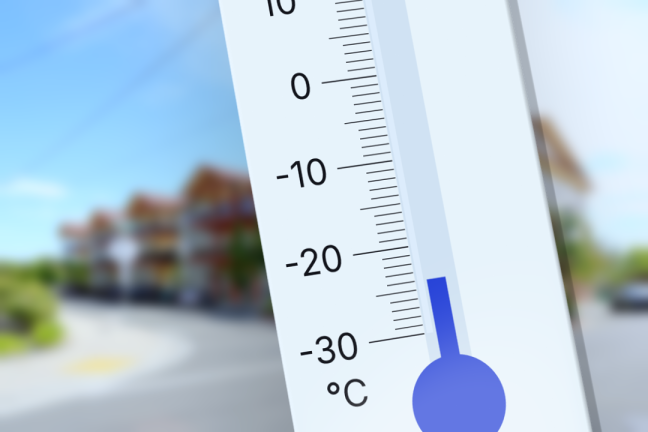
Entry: -24 °C
